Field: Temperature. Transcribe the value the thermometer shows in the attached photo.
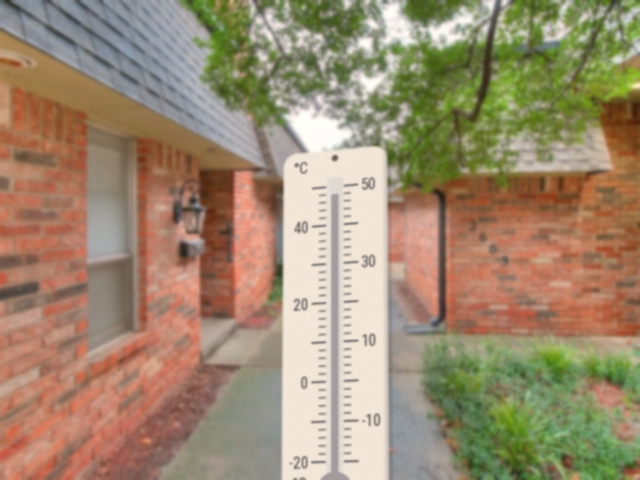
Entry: 48 °C
